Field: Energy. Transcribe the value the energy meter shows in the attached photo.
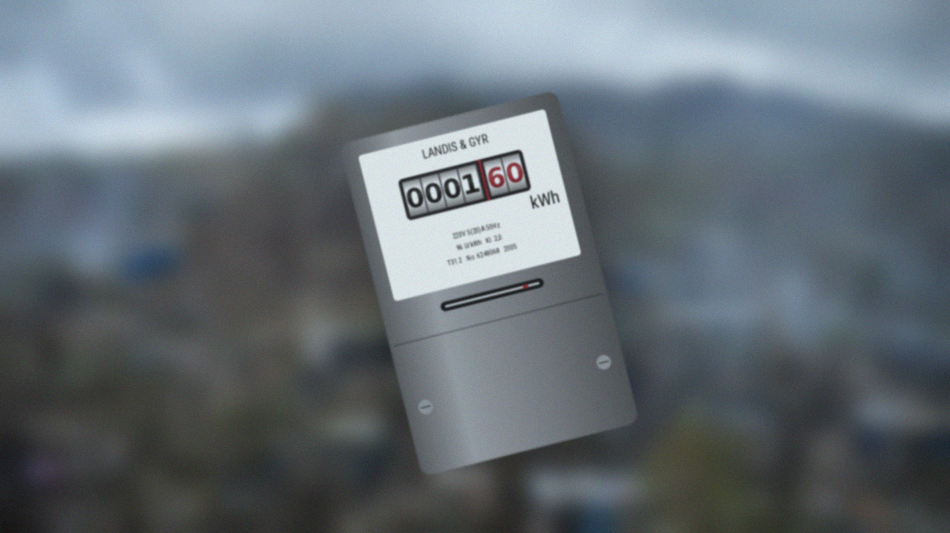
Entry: 1.60 kWh
